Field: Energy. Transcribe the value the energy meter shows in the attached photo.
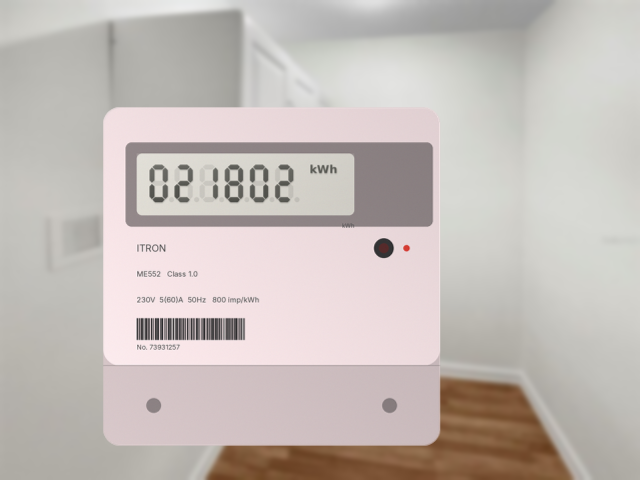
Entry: 21802 kWh
